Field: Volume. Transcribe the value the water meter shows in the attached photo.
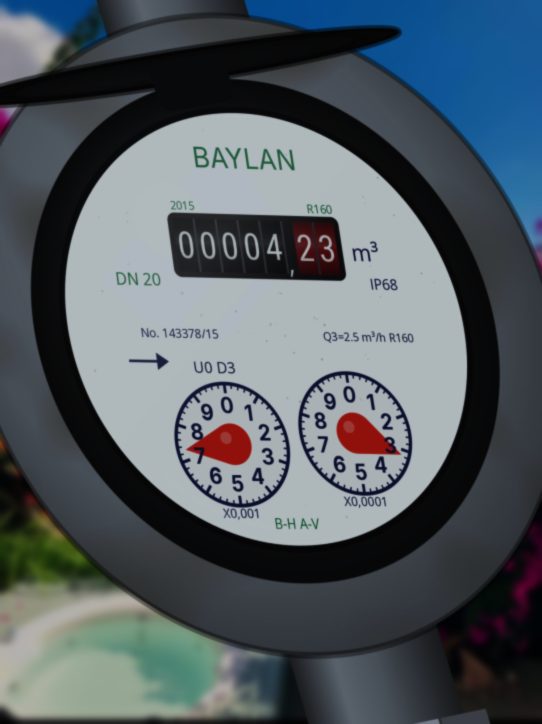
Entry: 4.2373 m³
